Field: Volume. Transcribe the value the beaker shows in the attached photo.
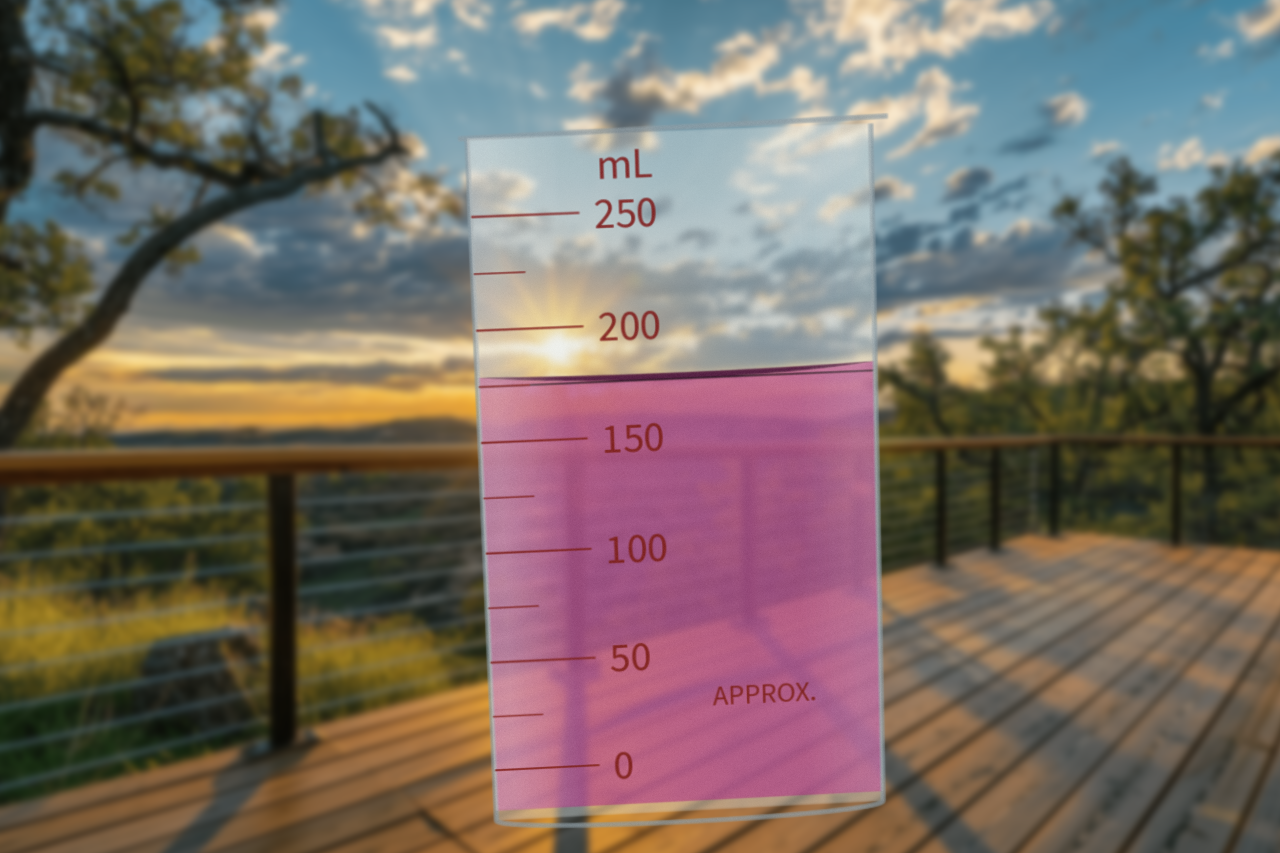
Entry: 175 mL
